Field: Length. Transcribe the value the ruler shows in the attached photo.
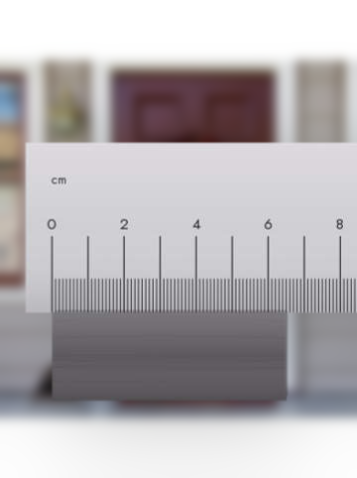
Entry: 6.5 cm
